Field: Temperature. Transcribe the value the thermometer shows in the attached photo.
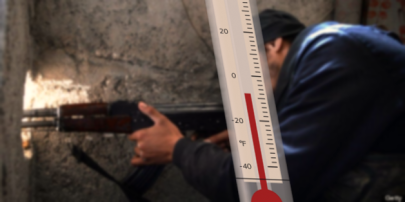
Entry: -8 °F
